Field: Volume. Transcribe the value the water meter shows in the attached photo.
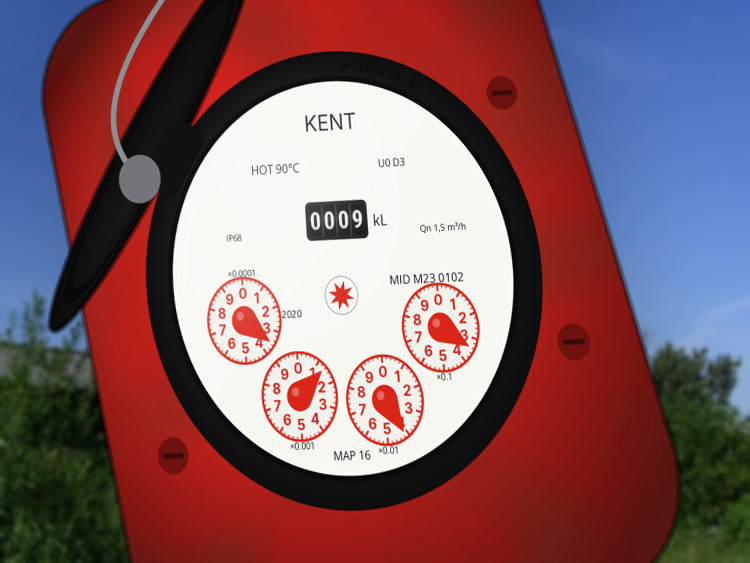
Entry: 9.3413 kL
